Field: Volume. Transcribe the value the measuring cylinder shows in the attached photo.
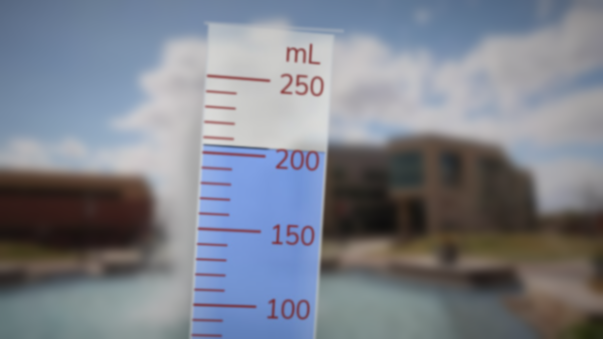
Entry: 205 mL
